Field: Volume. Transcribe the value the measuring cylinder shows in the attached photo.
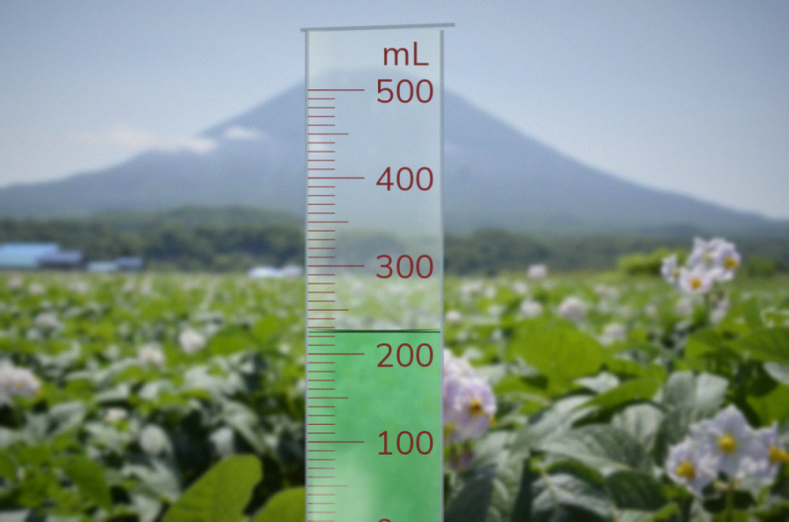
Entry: 225 mL
